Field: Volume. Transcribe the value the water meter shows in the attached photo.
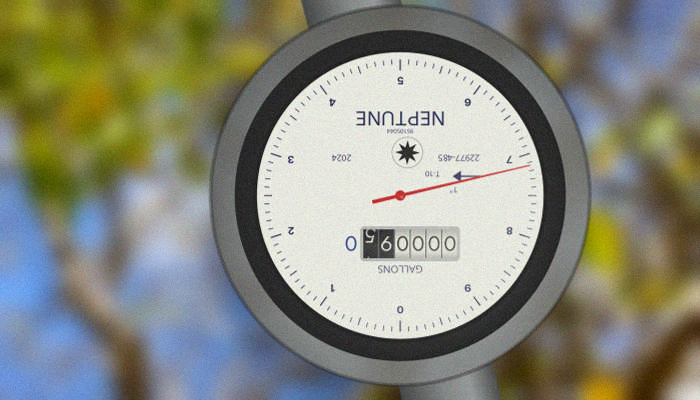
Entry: 947.1 gal
